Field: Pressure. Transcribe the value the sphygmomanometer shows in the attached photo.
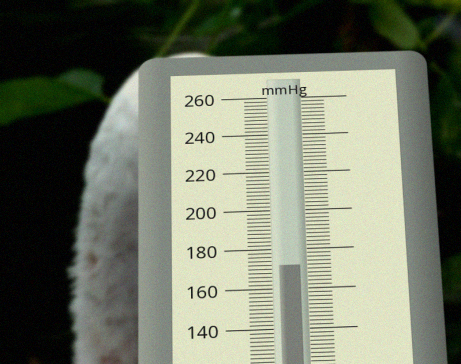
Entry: 172 mmHg
